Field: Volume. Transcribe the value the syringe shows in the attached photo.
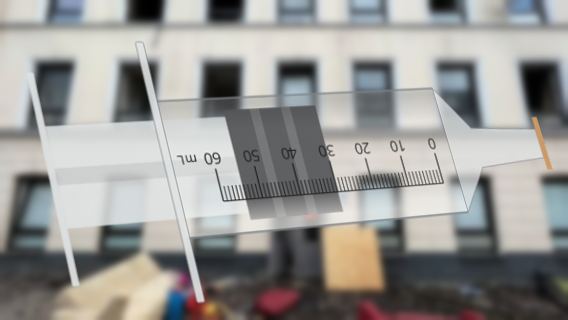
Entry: 30 mL
